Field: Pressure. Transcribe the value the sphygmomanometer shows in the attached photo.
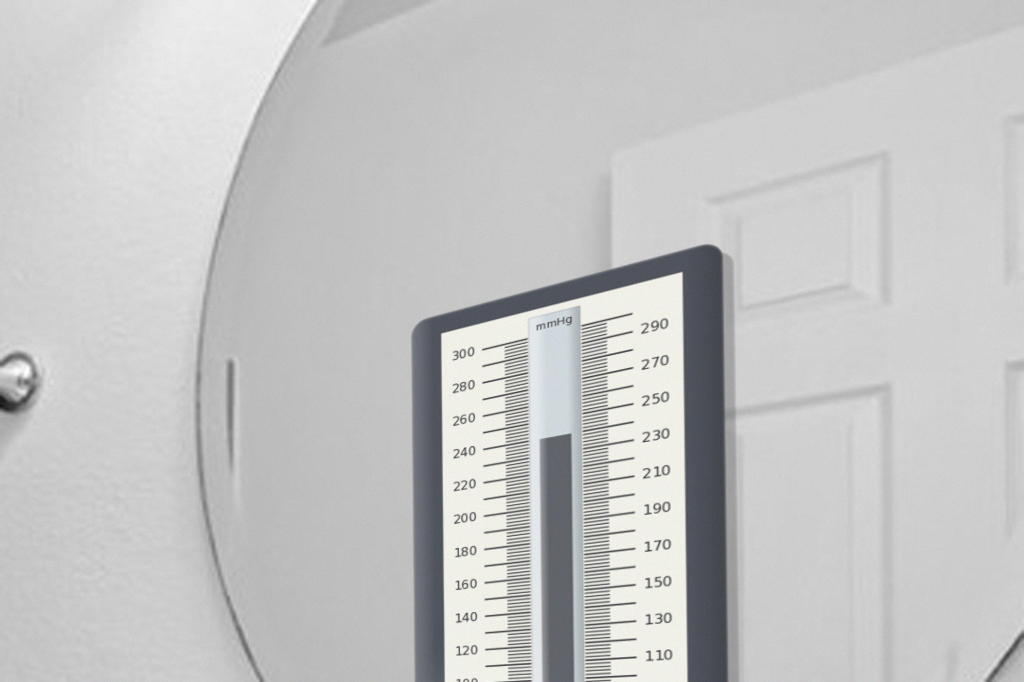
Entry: 240 mmHg
